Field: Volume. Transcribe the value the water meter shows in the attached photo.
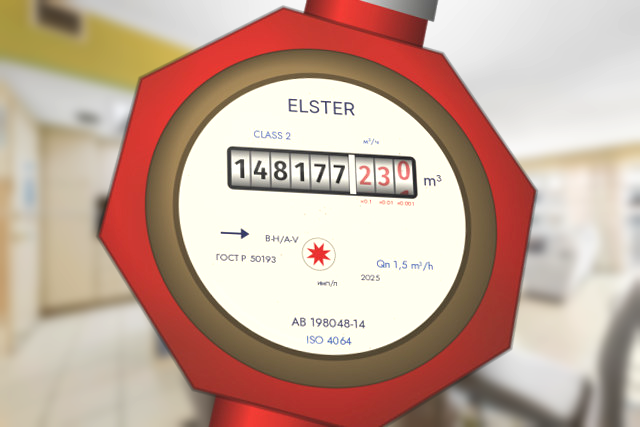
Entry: 148177.230 m³
